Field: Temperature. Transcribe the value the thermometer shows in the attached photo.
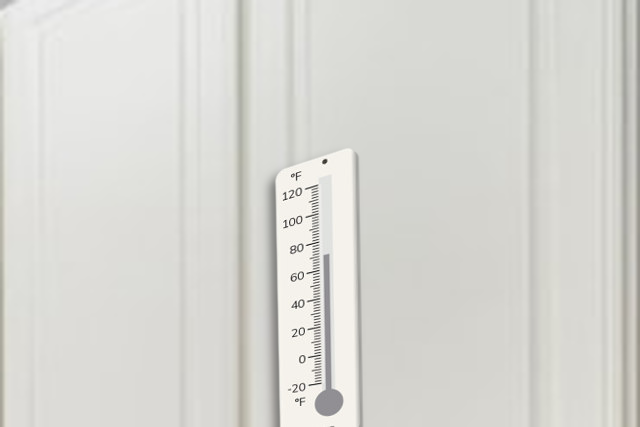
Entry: 70 °F
